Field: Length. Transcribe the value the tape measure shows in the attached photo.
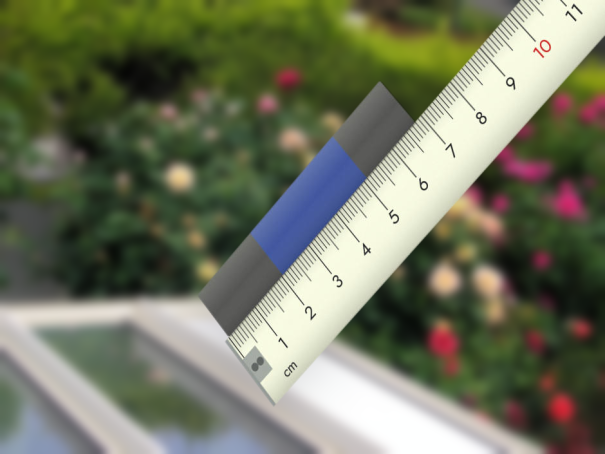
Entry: 6.8 cm
